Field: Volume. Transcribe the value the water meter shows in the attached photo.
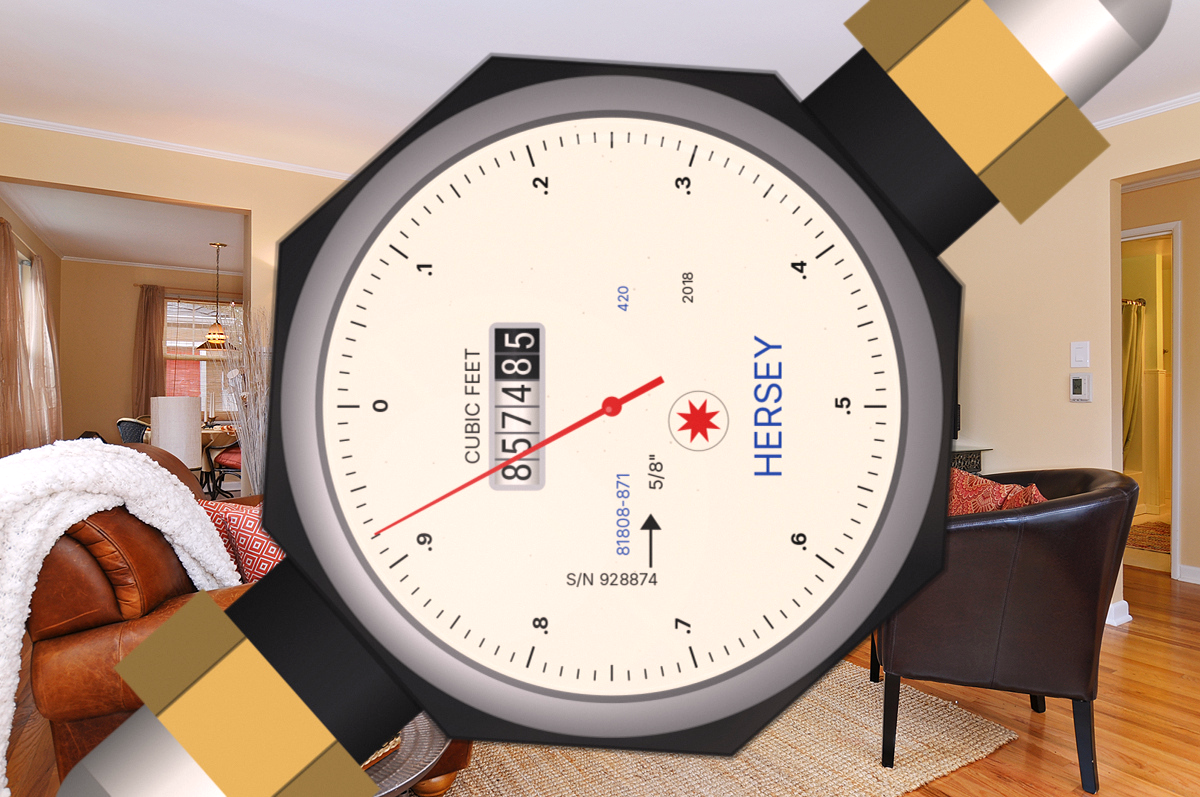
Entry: 857484.92 ft³
